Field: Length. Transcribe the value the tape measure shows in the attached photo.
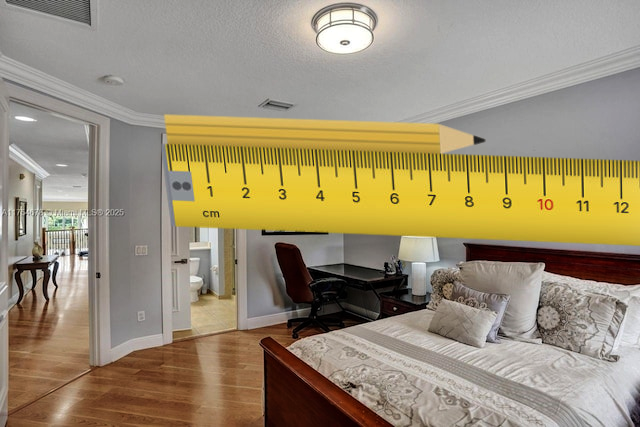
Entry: 8.5 cm
